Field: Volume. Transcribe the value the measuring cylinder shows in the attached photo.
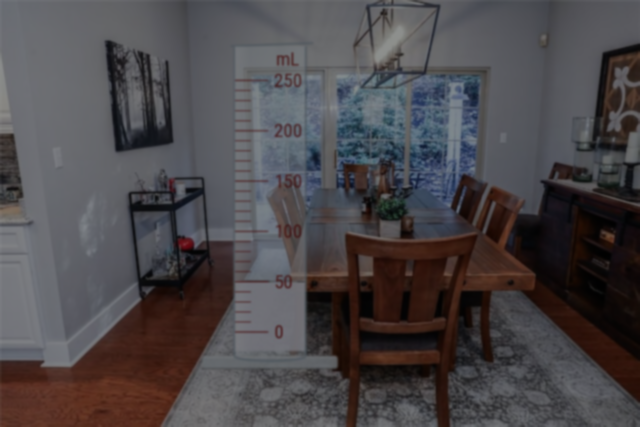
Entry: 50 mL
